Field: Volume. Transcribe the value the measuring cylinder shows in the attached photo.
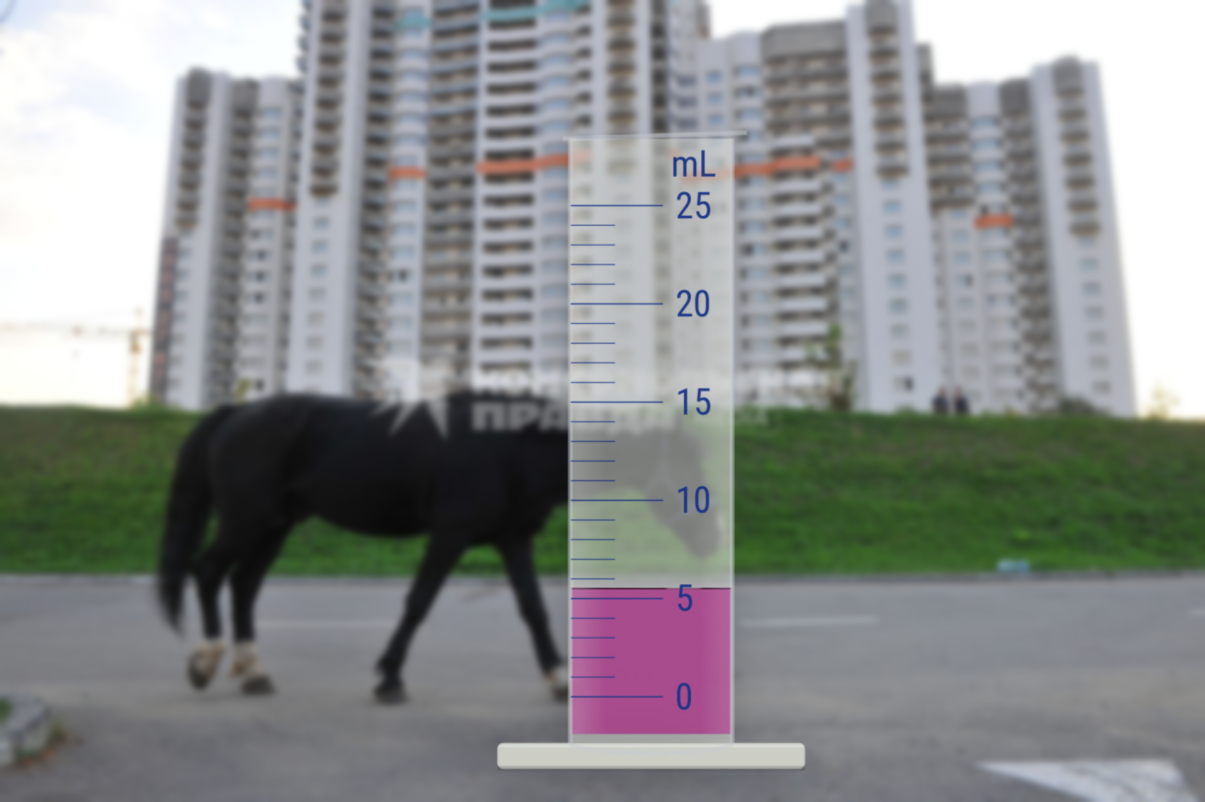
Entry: 5.5 mL
